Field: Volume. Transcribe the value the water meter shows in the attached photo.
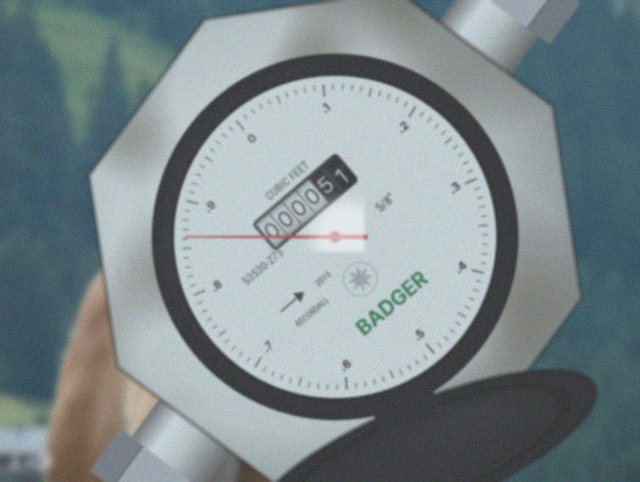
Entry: 50.86 ft³
